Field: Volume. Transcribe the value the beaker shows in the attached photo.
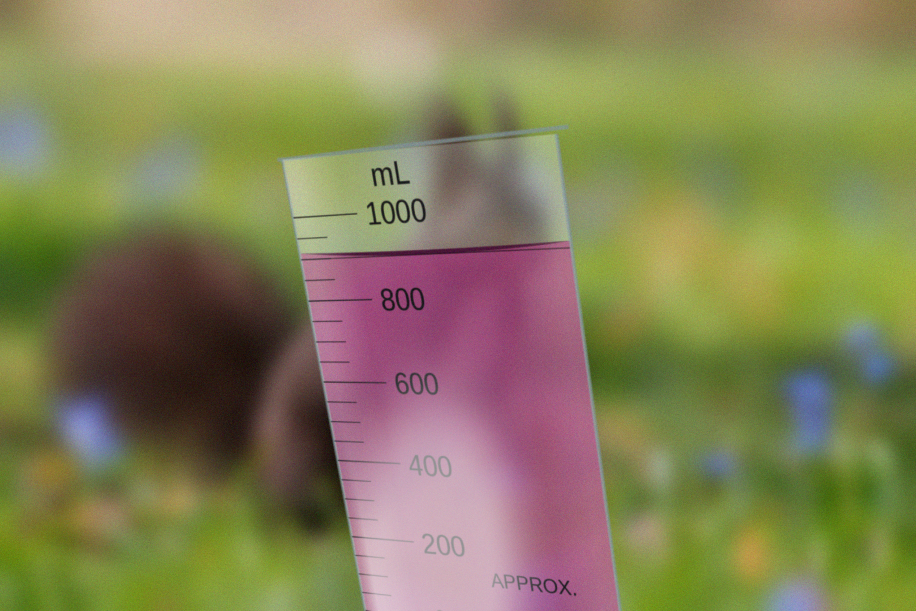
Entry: 900 mL
